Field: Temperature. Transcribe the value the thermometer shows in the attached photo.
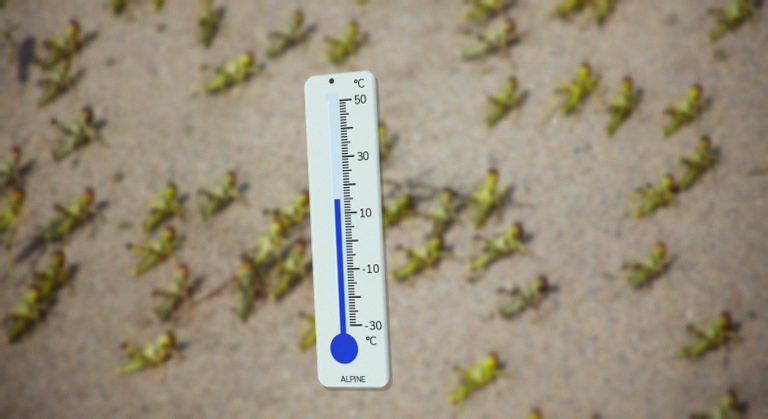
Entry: 15 °C
